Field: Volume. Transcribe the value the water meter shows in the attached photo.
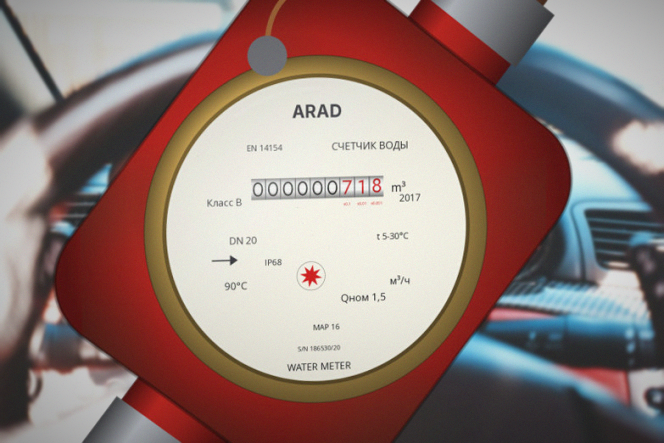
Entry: 0.718 m³
